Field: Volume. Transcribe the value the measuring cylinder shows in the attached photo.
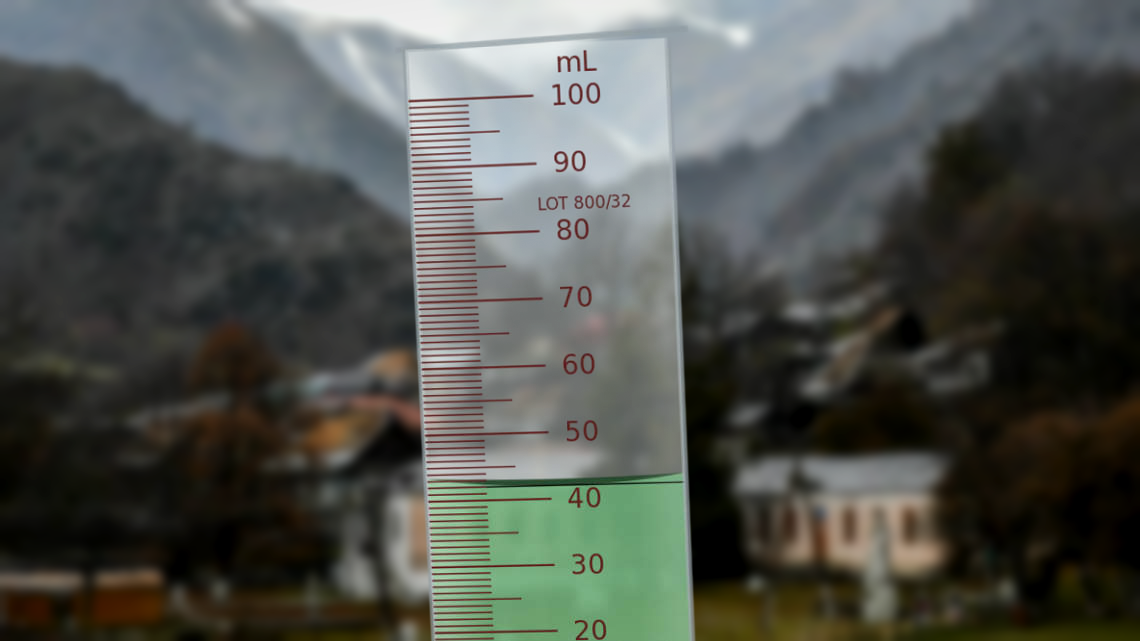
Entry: 42 mL
